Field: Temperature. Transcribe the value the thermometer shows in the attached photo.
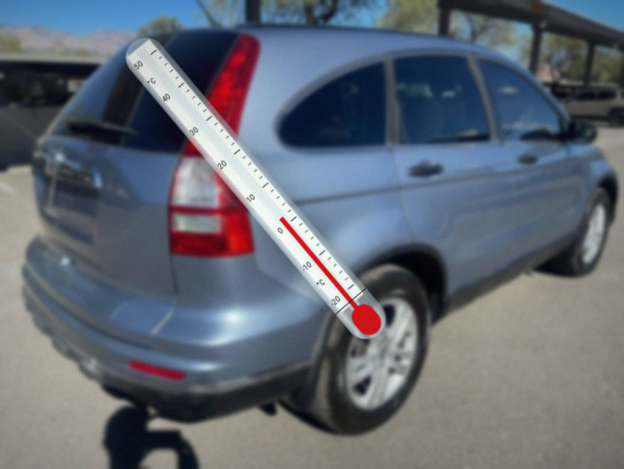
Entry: 2 °C
